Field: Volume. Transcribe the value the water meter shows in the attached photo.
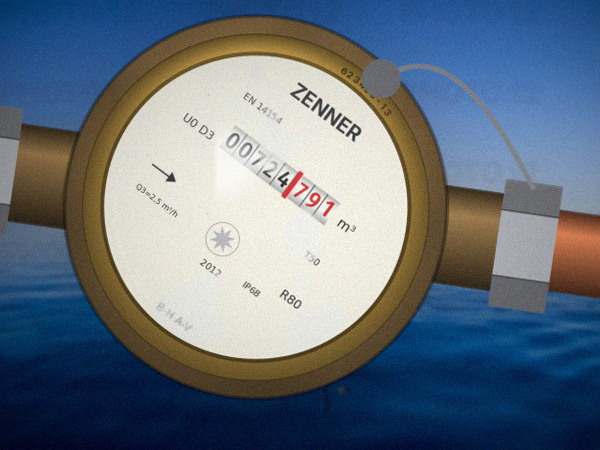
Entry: 724.791 m³
